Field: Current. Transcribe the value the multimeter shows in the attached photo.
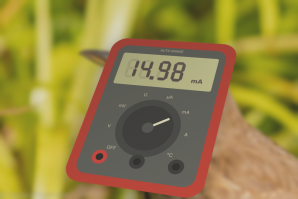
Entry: 14.98 mA
